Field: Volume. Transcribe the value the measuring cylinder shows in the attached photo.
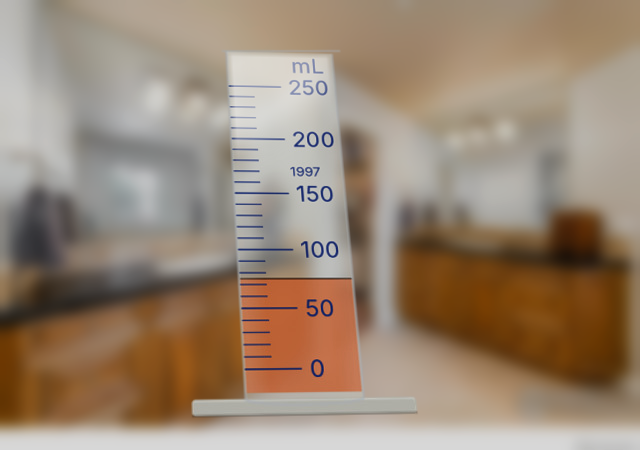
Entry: 75 mL
